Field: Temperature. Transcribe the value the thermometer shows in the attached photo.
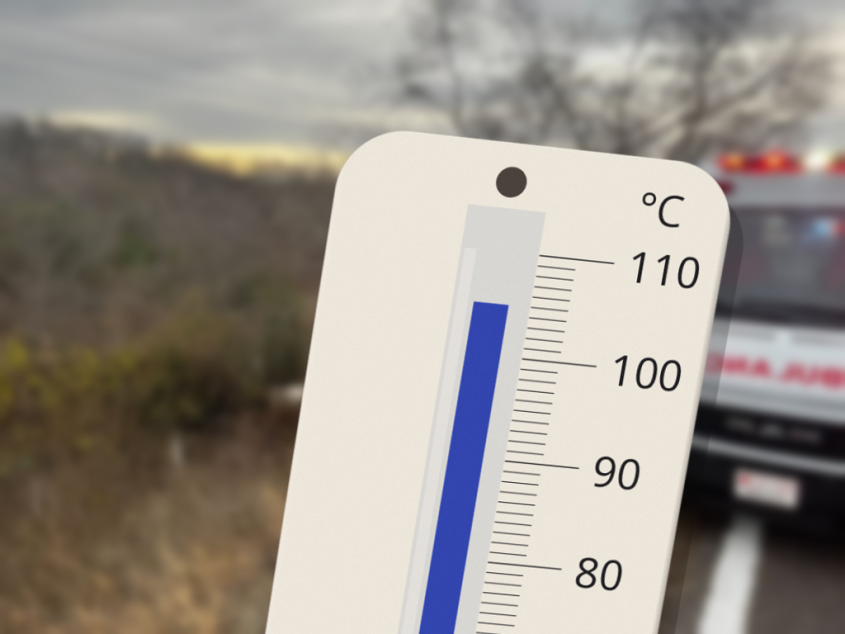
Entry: 105 °C
